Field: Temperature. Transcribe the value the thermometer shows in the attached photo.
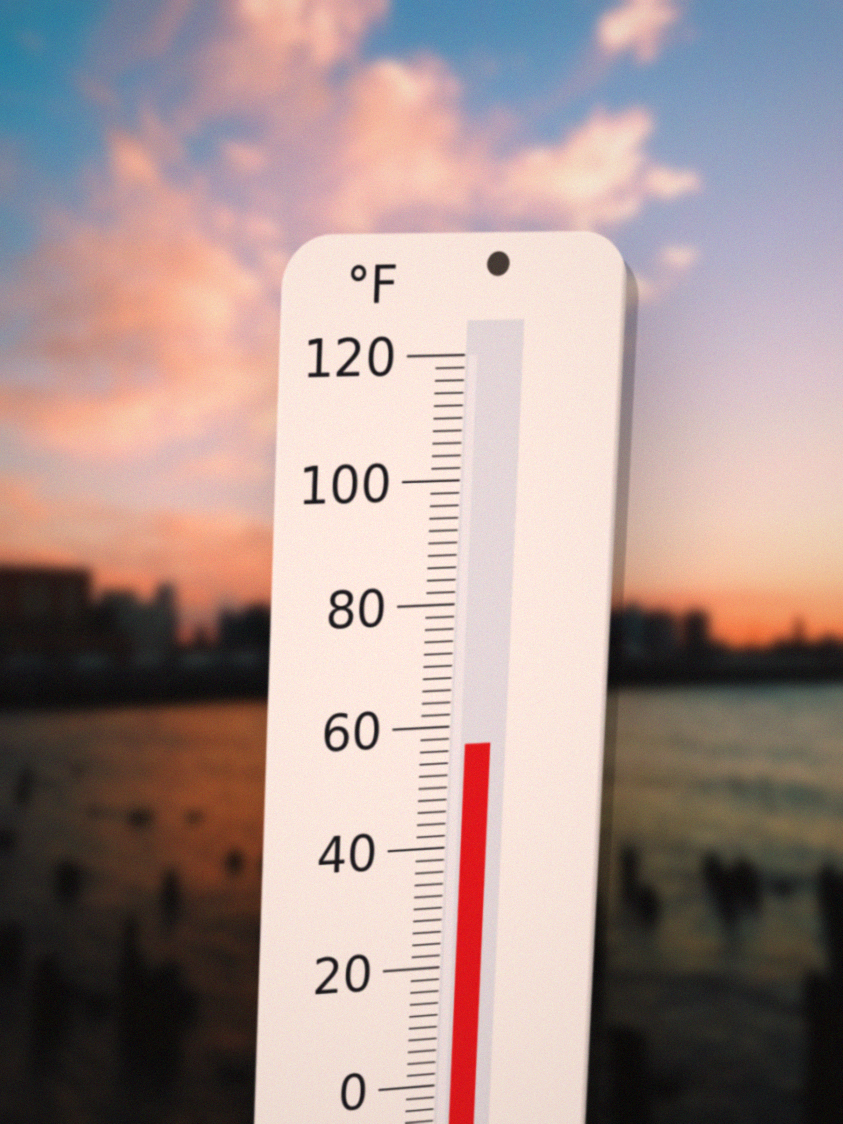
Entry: 57 °F
